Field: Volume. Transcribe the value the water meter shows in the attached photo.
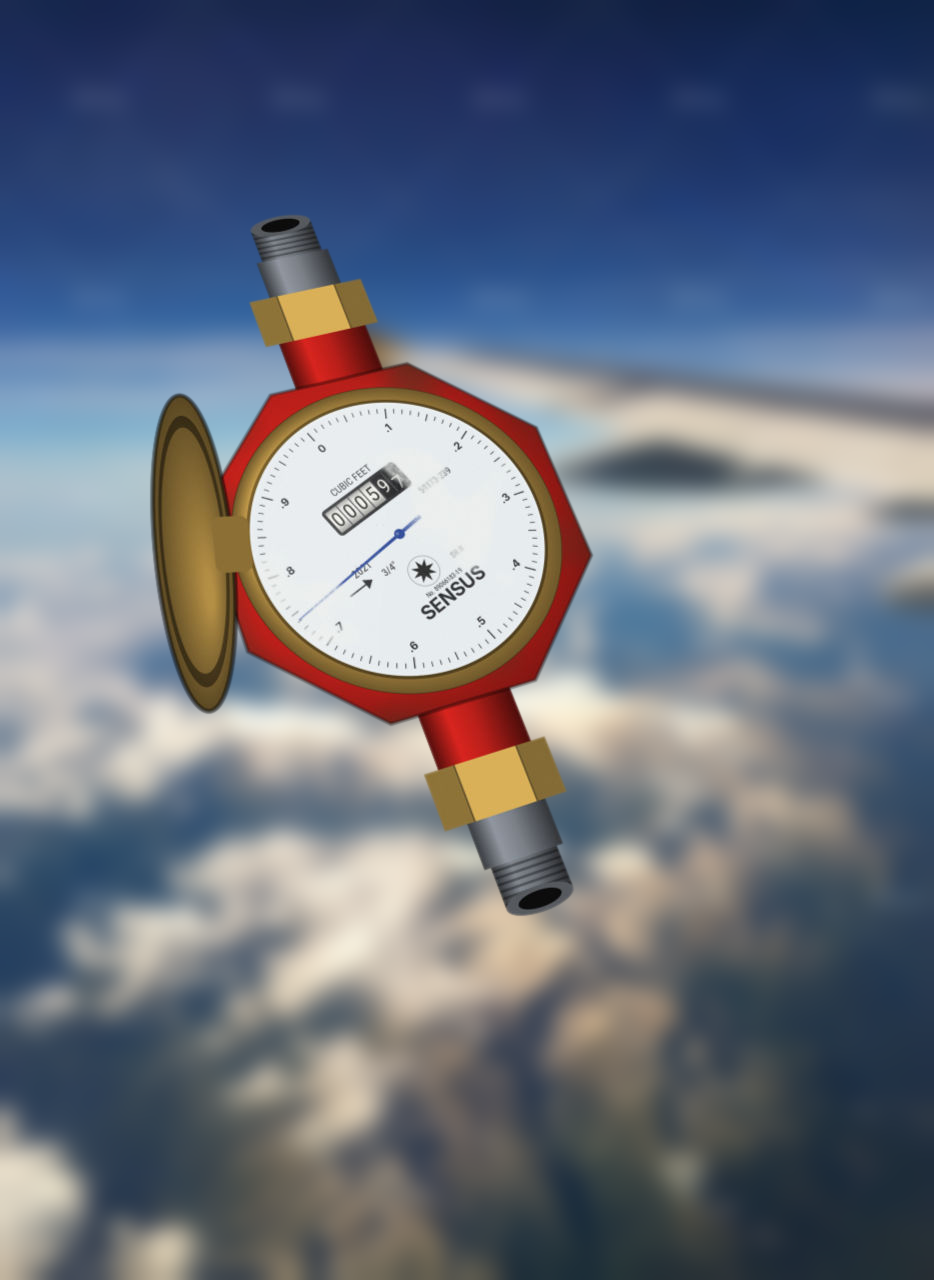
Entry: 596.74 ft³
